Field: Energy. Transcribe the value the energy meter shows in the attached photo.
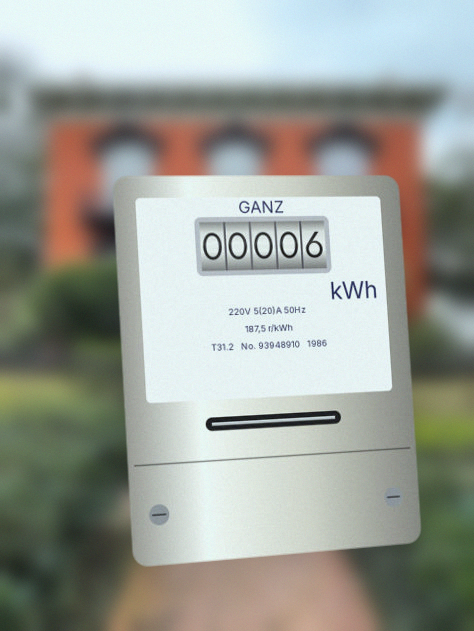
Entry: 6 kWh
